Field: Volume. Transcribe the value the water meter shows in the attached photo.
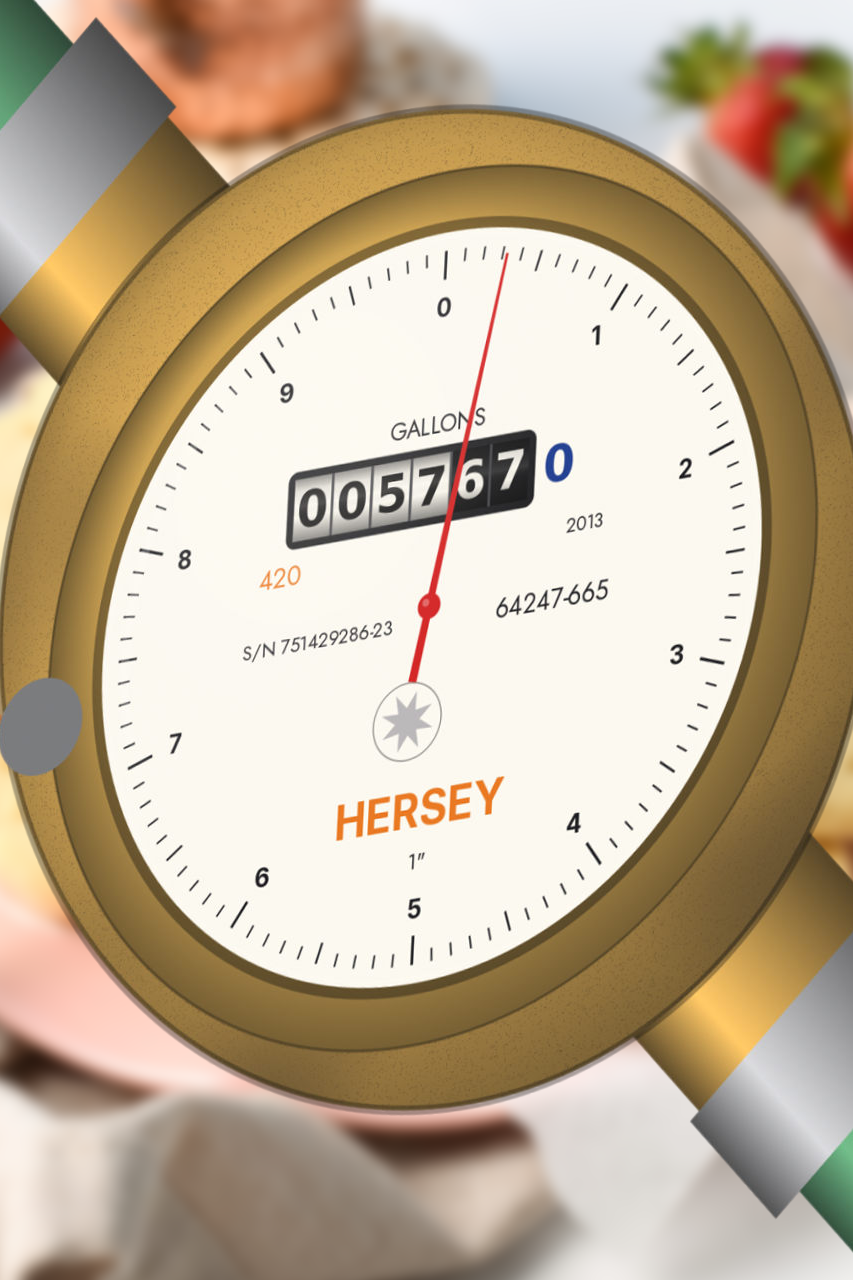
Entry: 57670.3 gal
